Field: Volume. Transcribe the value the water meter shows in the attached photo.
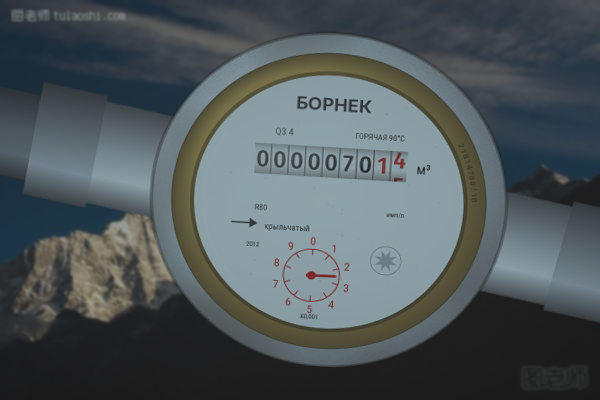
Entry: 70.142 m³
